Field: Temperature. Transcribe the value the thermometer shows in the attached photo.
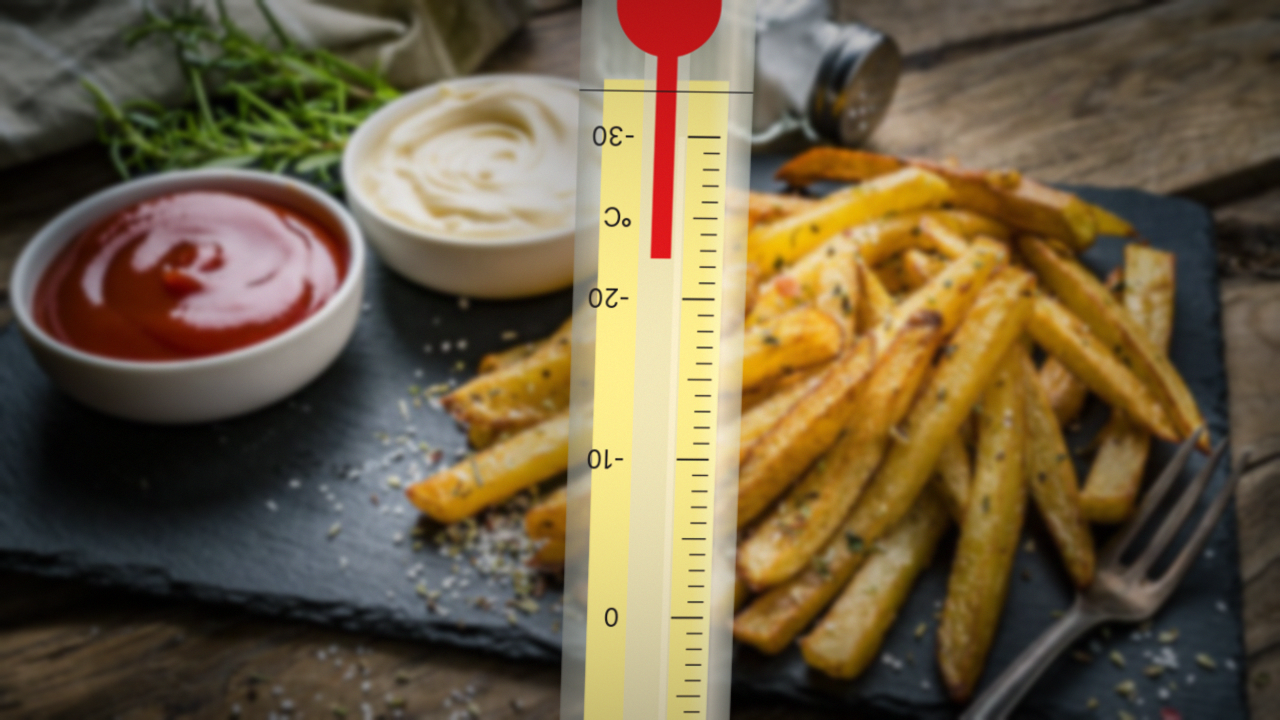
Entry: -22.5 °C
